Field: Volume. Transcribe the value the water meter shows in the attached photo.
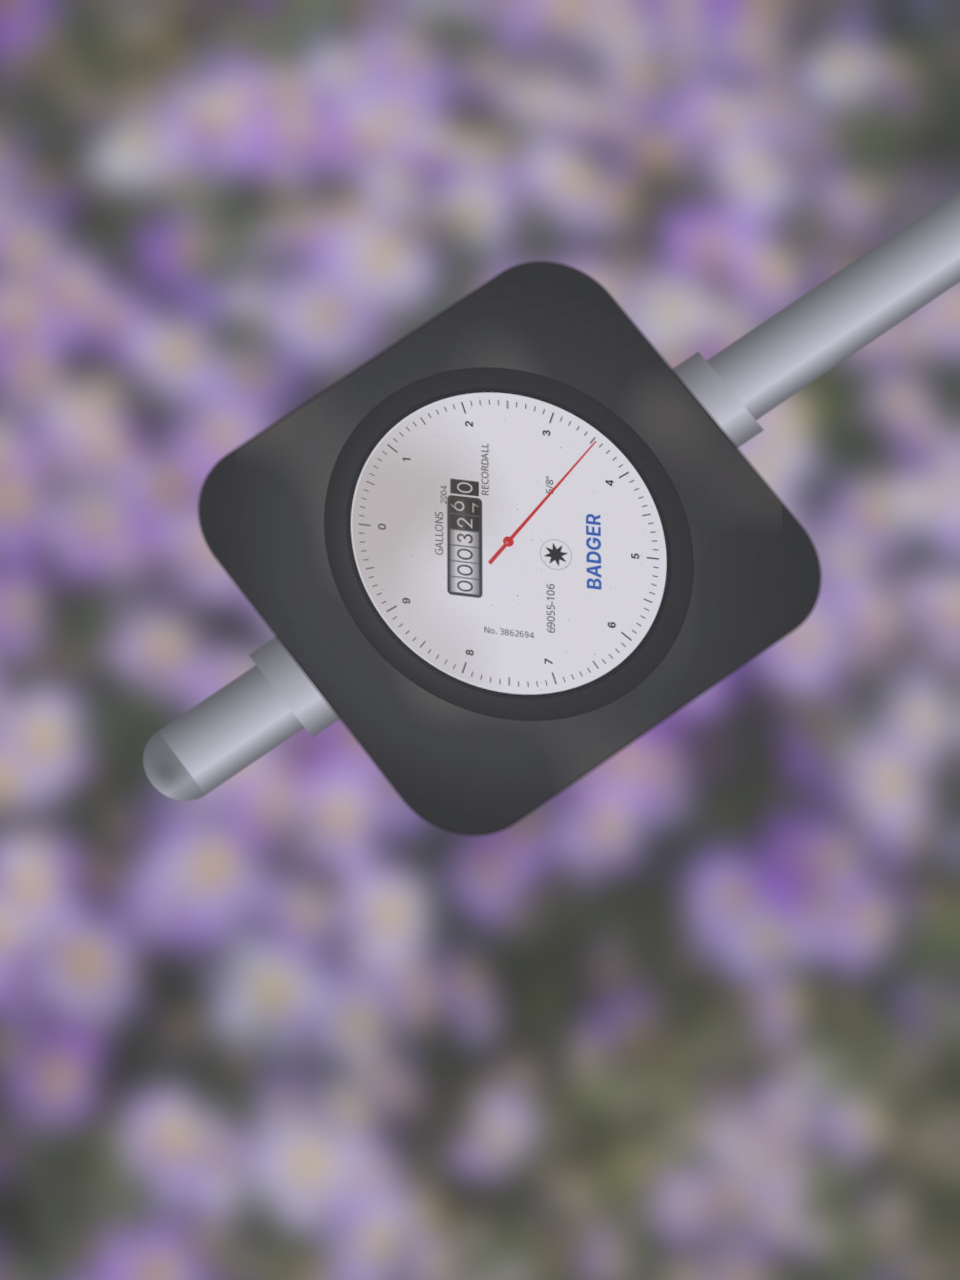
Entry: 3263.5 gal
